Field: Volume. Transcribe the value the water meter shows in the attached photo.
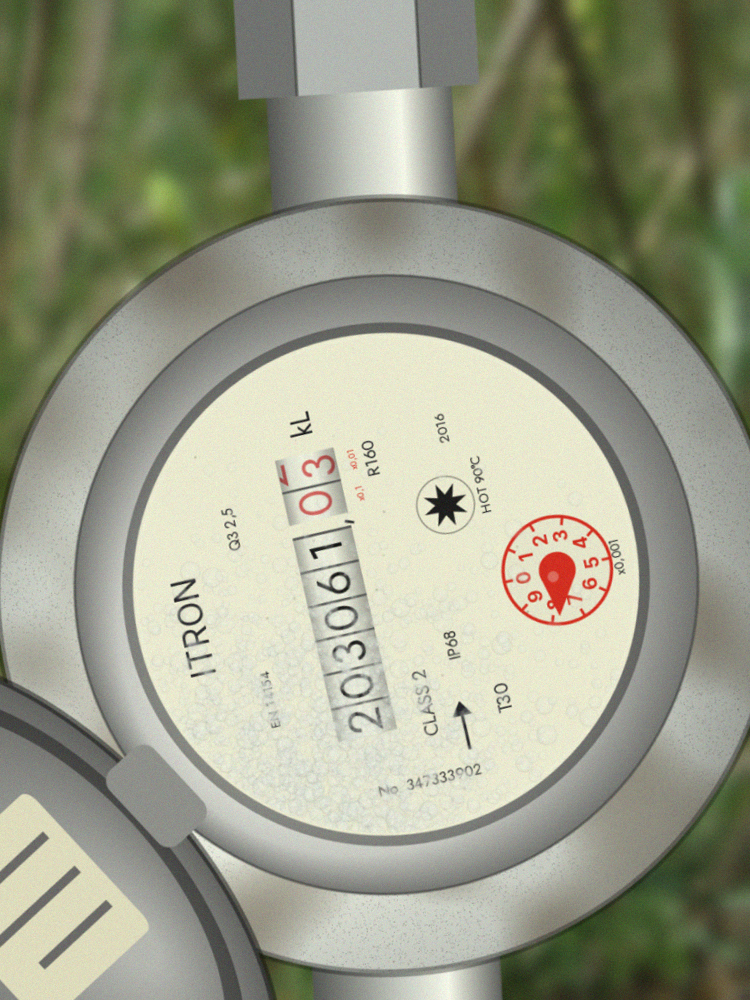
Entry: 203061.027 kL
